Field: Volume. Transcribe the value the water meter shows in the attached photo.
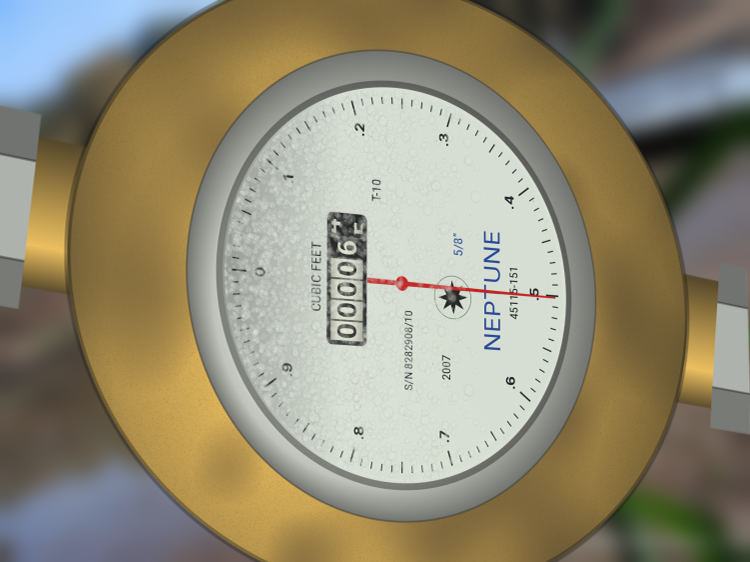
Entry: 64.50 ft³
